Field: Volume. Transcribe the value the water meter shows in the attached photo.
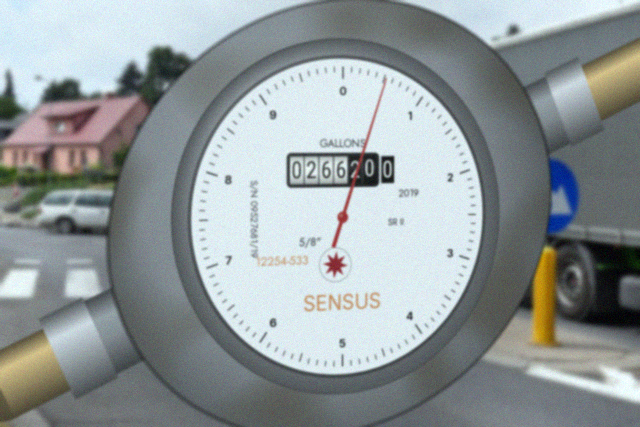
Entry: 266200.5 gal
